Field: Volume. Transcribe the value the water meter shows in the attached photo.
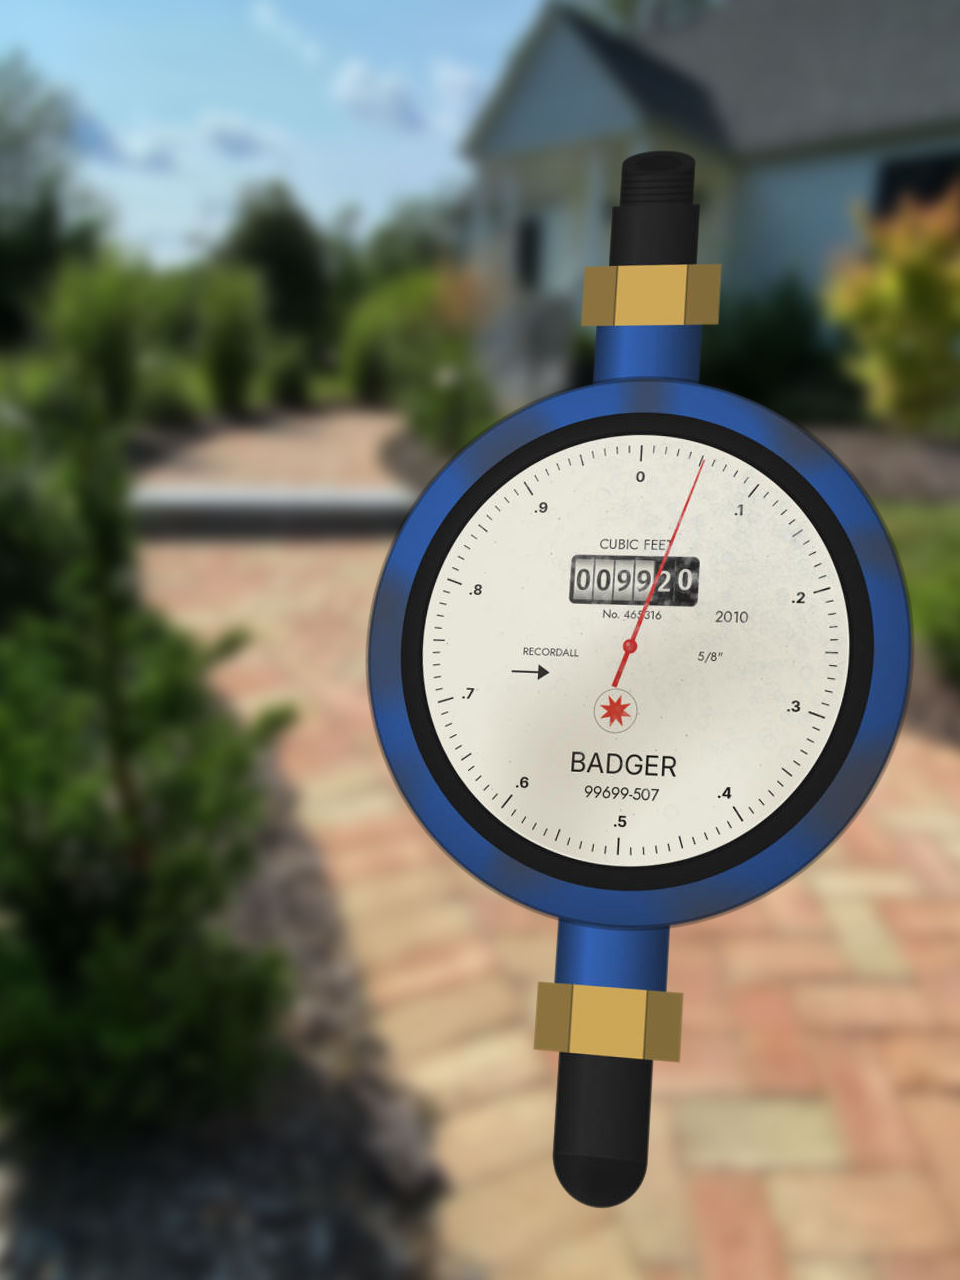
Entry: 9920.05 ft³
